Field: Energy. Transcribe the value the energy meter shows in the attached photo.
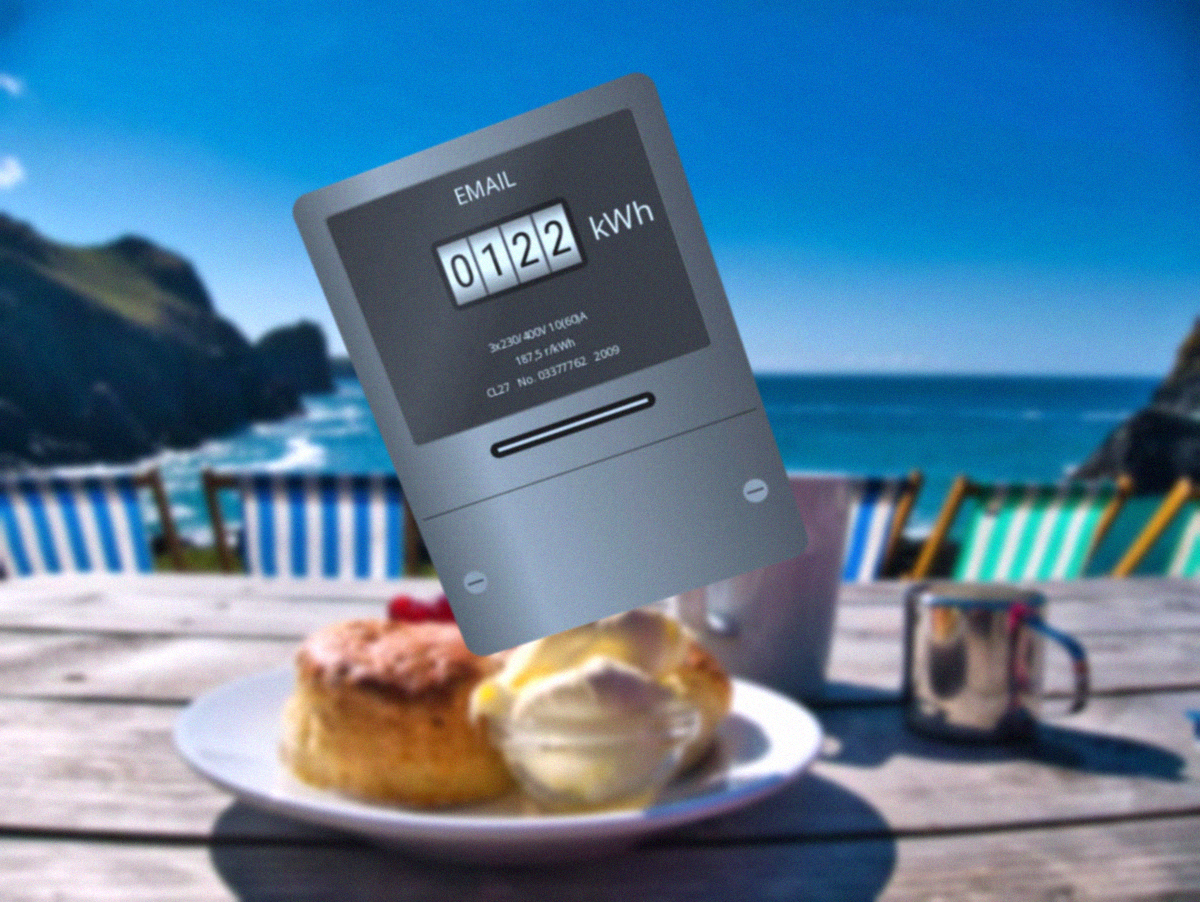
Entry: 122 kWh
